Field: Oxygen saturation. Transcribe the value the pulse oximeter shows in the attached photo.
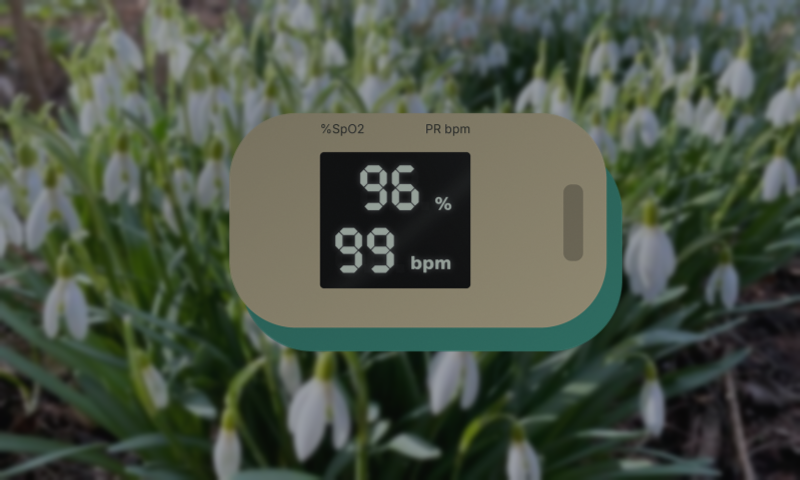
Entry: 96 %
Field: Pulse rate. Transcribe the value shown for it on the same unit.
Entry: 99 bpm
